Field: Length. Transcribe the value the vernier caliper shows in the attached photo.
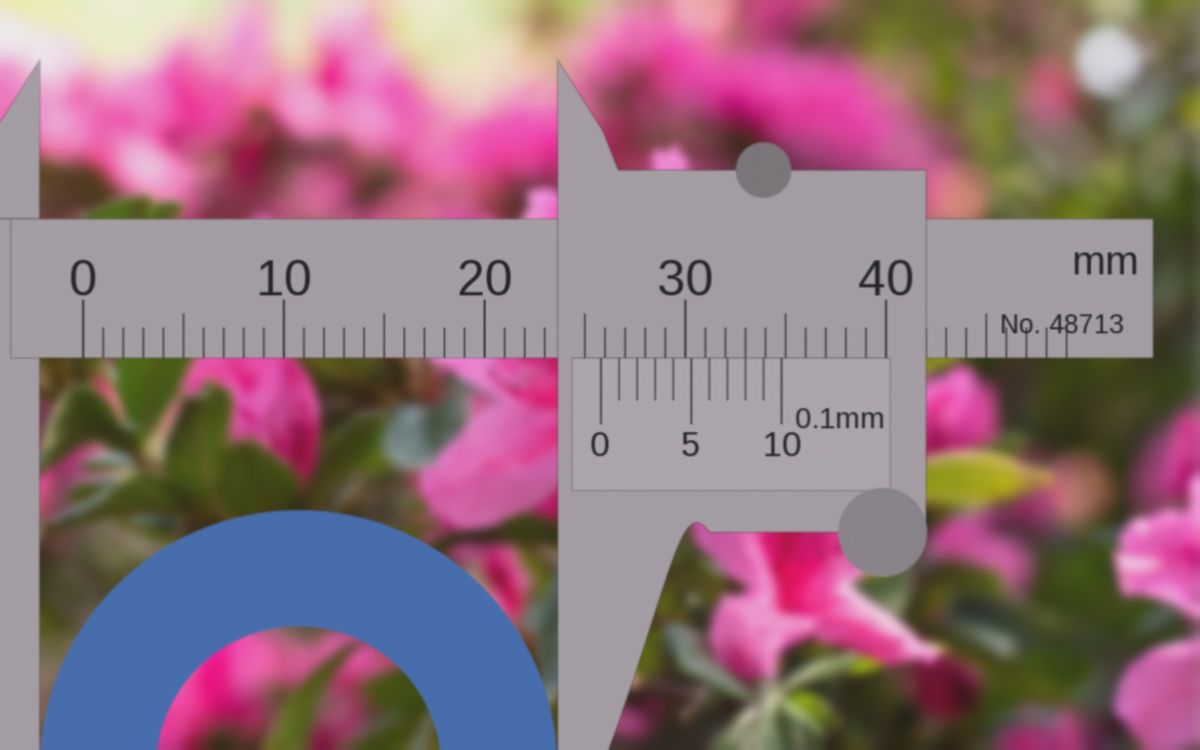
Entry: 25.8 mm
